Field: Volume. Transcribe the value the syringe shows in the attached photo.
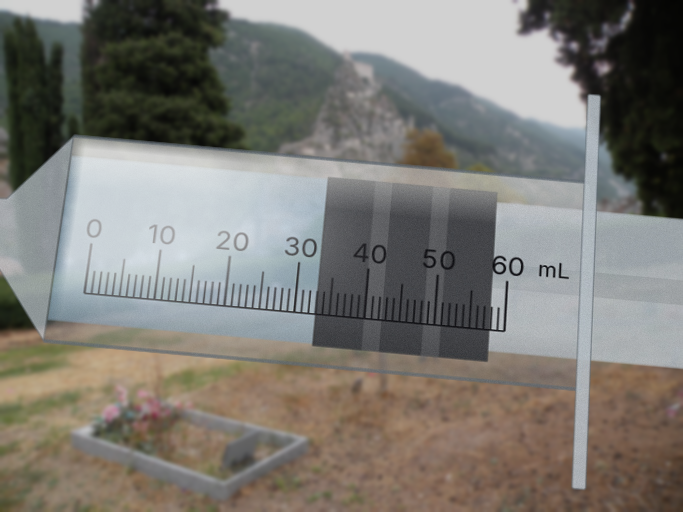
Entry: 33 mL
